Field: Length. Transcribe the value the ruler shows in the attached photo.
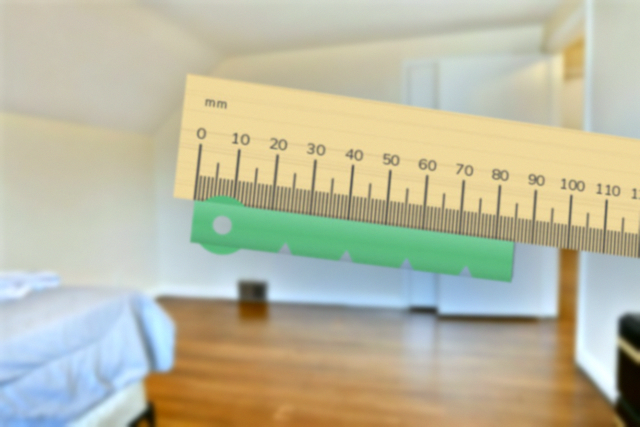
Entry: 85 mm
